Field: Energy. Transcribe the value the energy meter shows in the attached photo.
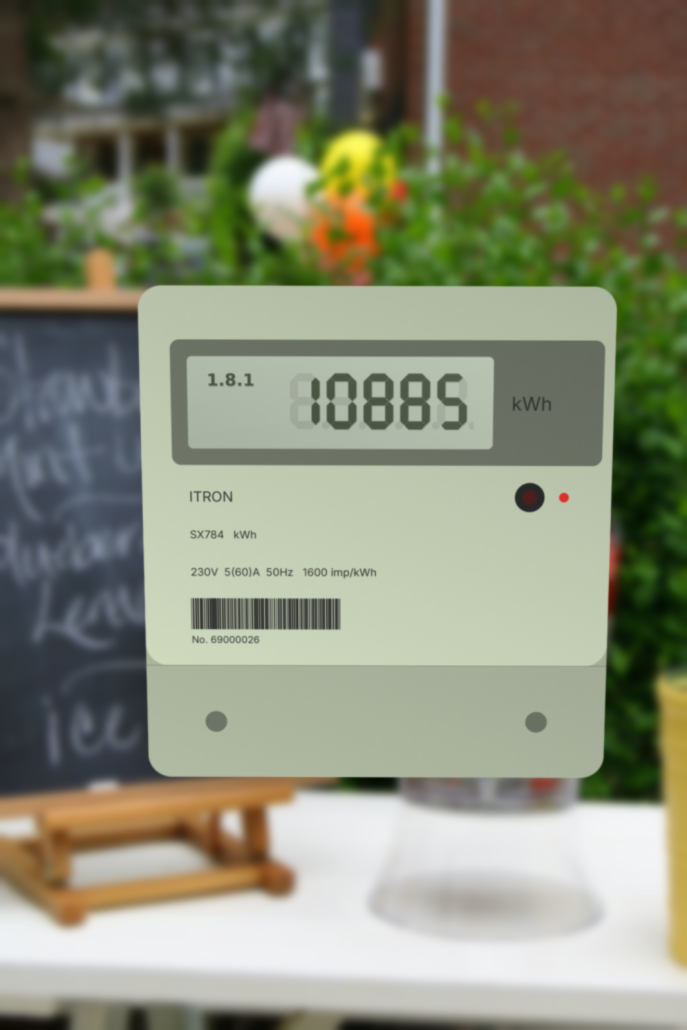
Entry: 10885 kWh
